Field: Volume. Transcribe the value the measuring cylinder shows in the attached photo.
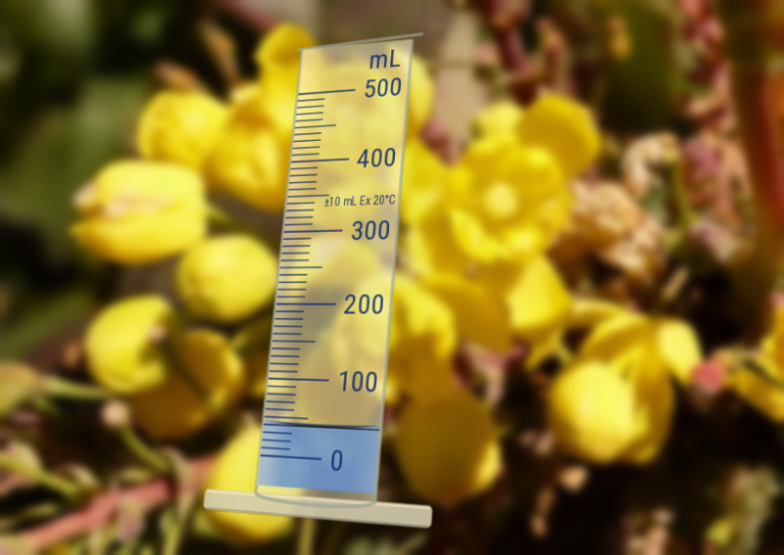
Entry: 40 mL
